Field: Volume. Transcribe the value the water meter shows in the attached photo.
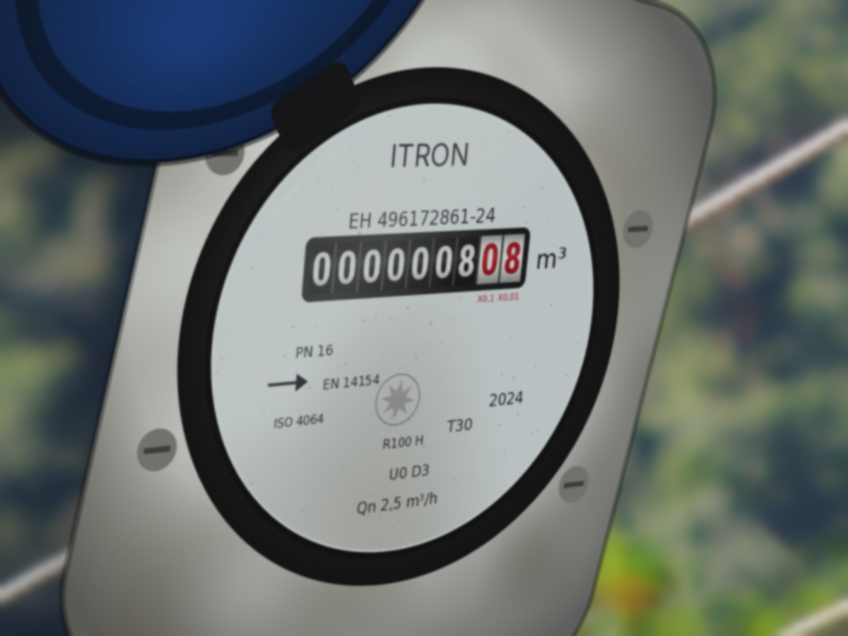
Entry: 8.08 m³
